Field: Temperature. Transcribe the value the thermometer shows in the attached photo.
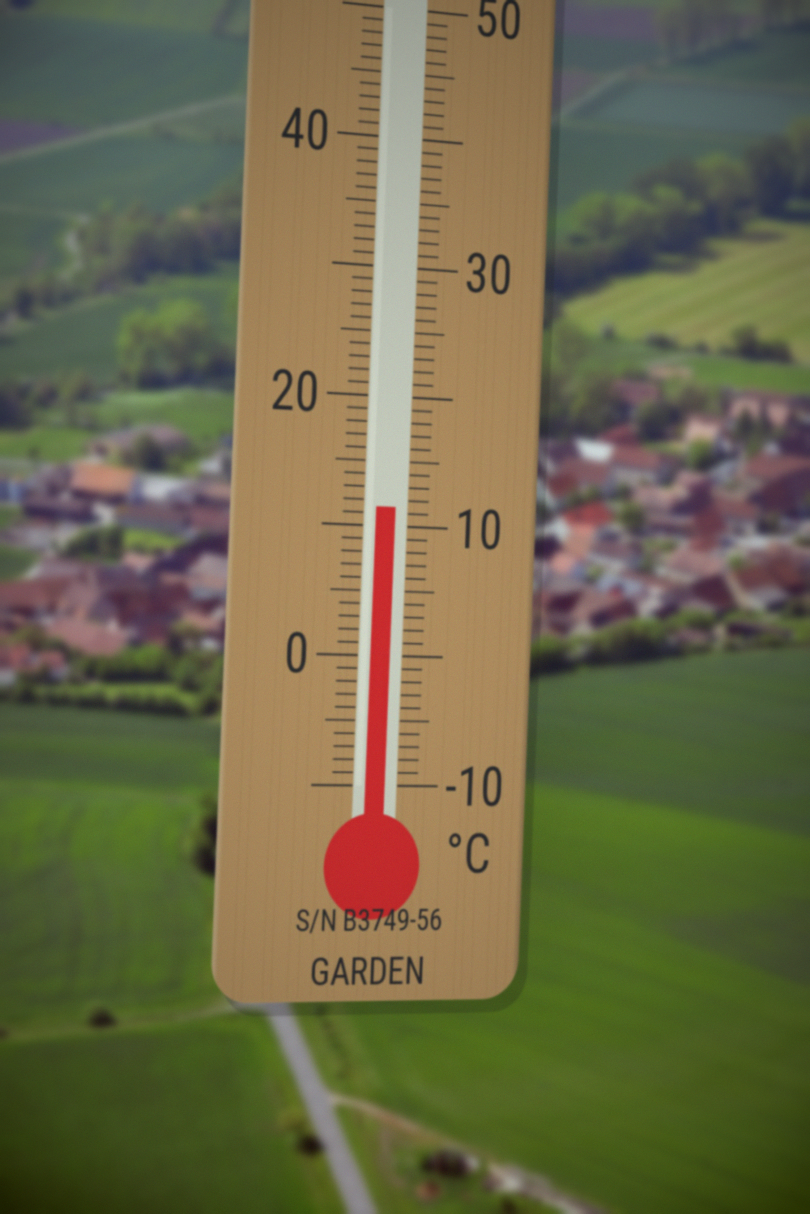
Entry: 11.5 °C
